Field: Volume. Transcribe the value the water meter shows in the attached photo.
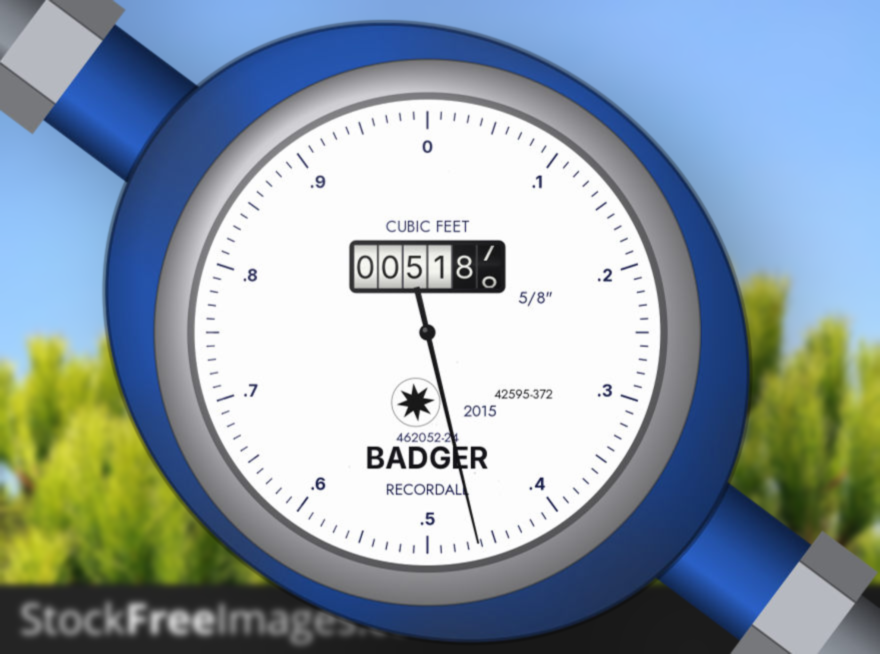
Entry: 5187.46 ft³
